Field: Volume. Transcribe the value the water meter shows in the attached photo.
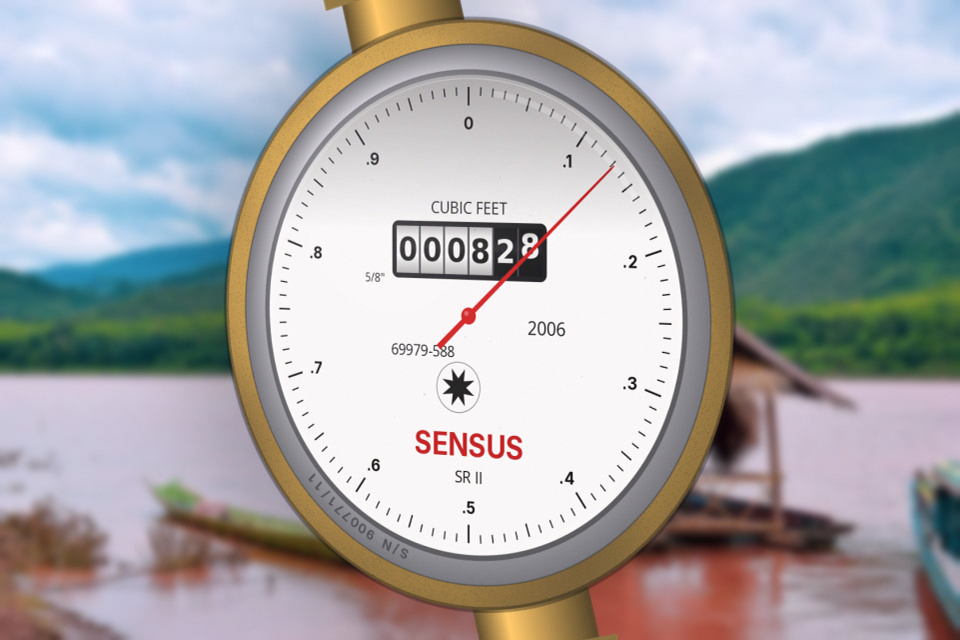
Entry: 828.13 ft³
